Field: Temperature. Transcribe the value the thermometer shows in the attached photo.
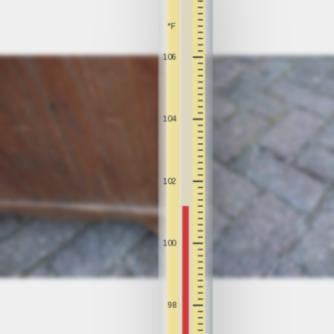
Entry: 101.2 °F
